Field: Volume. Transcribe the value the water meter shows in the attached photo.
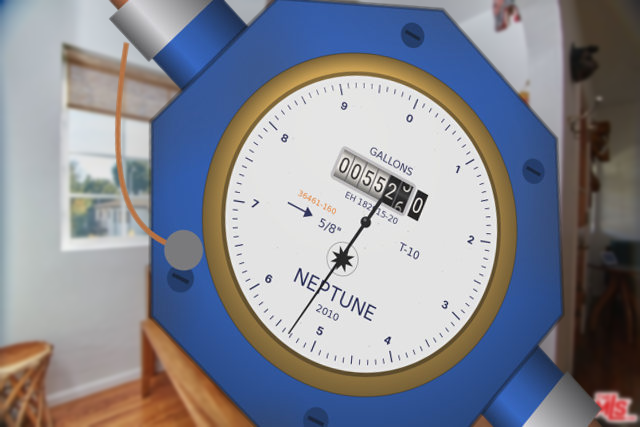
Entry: 55255.3 gal
